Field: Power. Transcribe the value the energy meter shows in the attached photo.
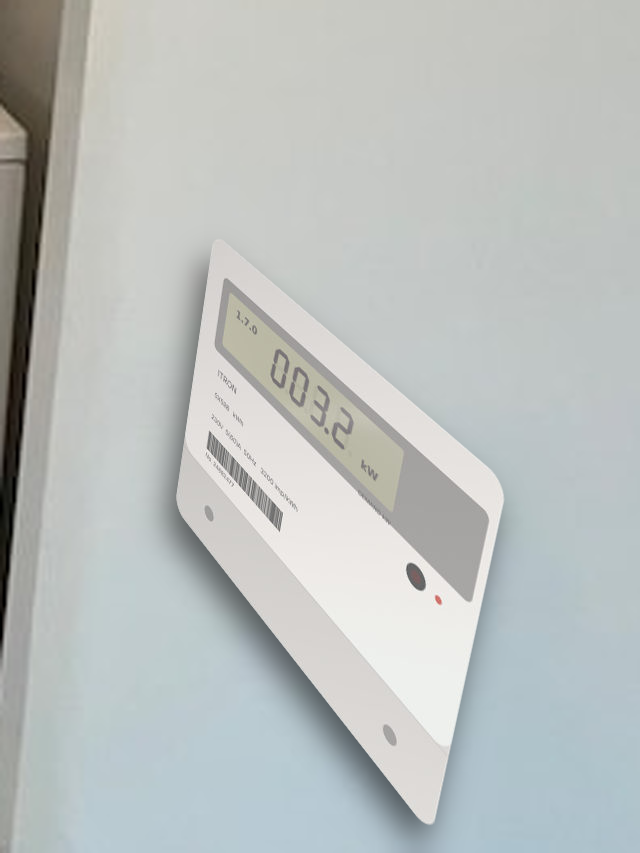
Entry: 3.2 kW
